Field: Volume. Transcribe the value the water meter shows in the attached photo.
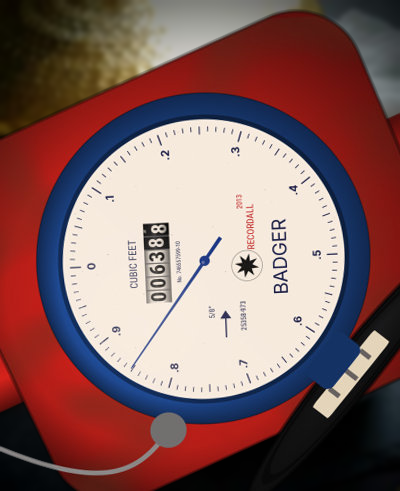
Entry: 6387.85 ft³
